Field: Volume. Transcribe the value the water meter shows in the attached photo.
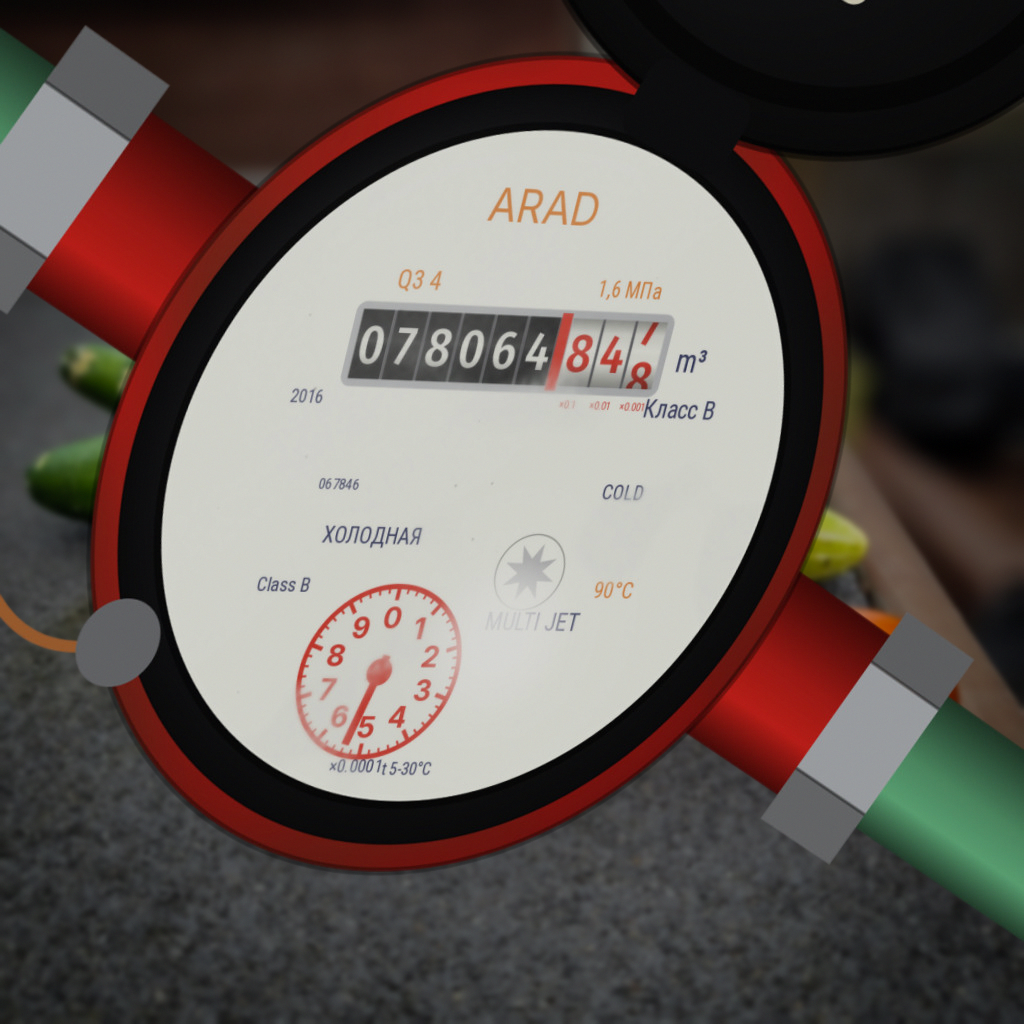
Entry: 78064.8475 m³
